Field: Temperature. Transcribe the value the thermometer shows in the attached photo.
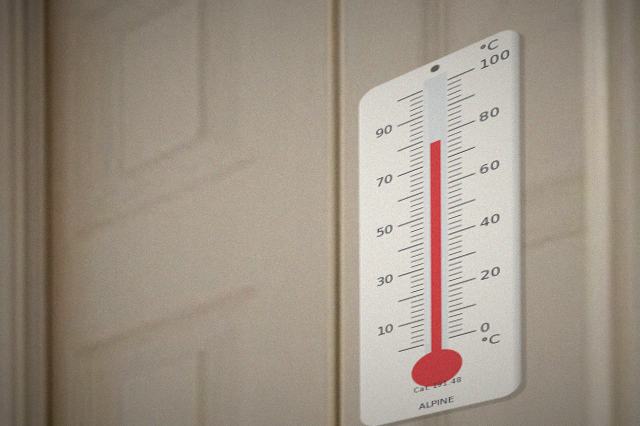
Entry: 78 °C
